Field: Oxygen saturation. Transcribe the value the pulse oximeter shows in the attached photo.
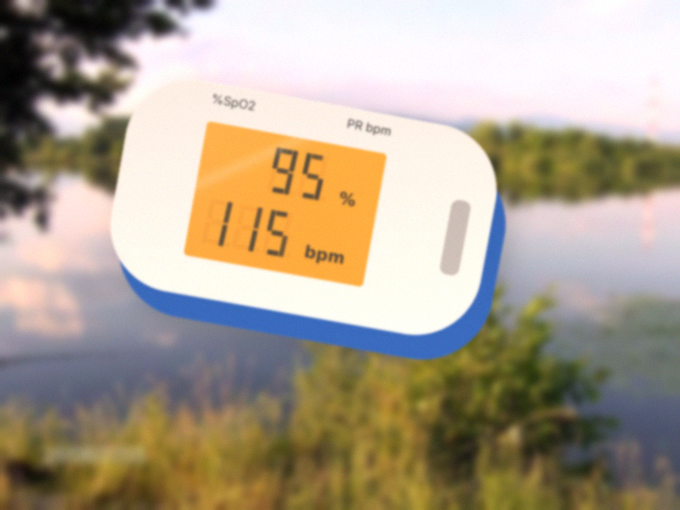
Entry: 95 %
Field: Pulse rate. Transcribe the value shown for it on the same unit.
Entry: 115 bpm
